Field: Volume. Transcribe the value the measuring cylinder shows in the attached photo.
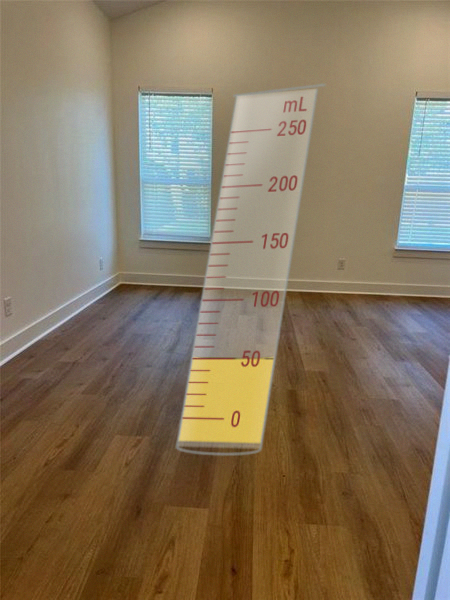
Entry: 50 mL
